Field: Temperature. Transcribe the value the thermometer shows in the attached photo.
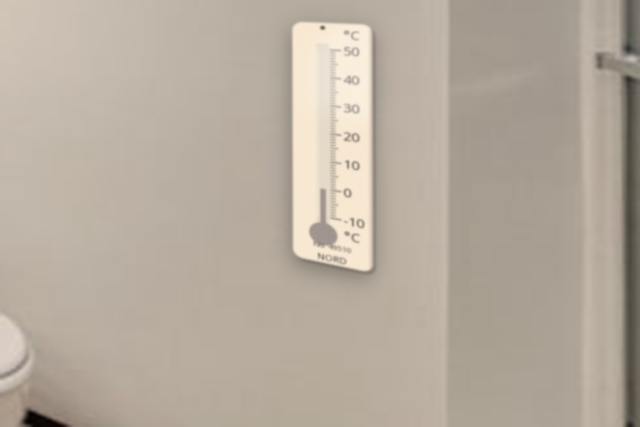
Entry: 0 °C
